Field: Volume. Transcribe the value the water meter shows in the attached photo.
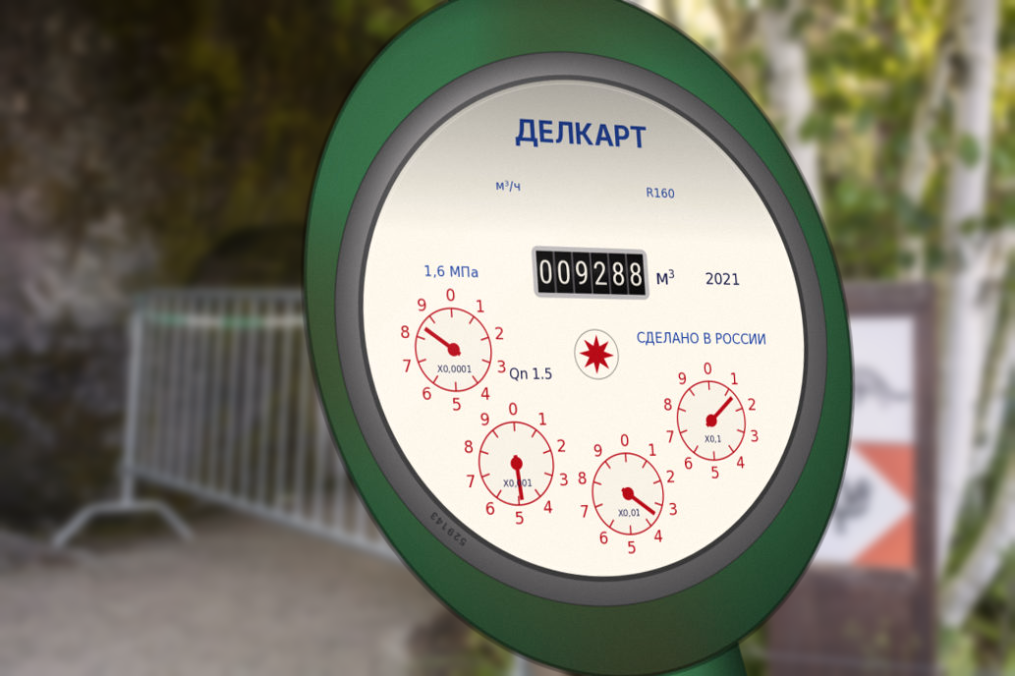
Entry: 9288.1348 m³
